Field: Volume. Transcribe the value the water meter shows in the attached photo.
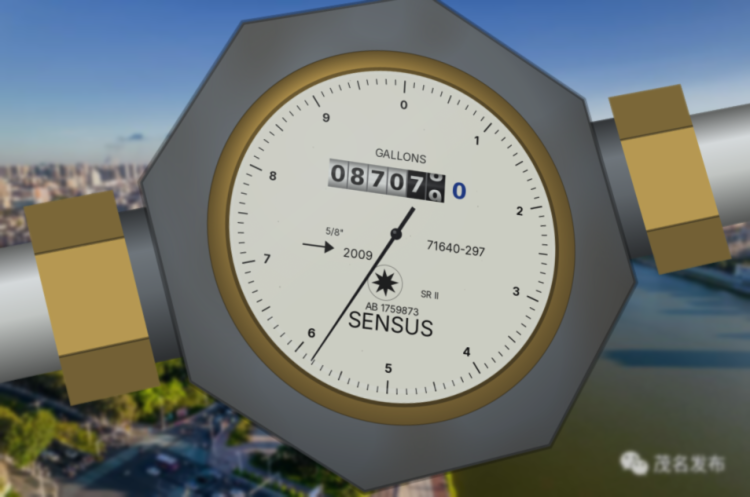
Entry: 870785.8 gal
